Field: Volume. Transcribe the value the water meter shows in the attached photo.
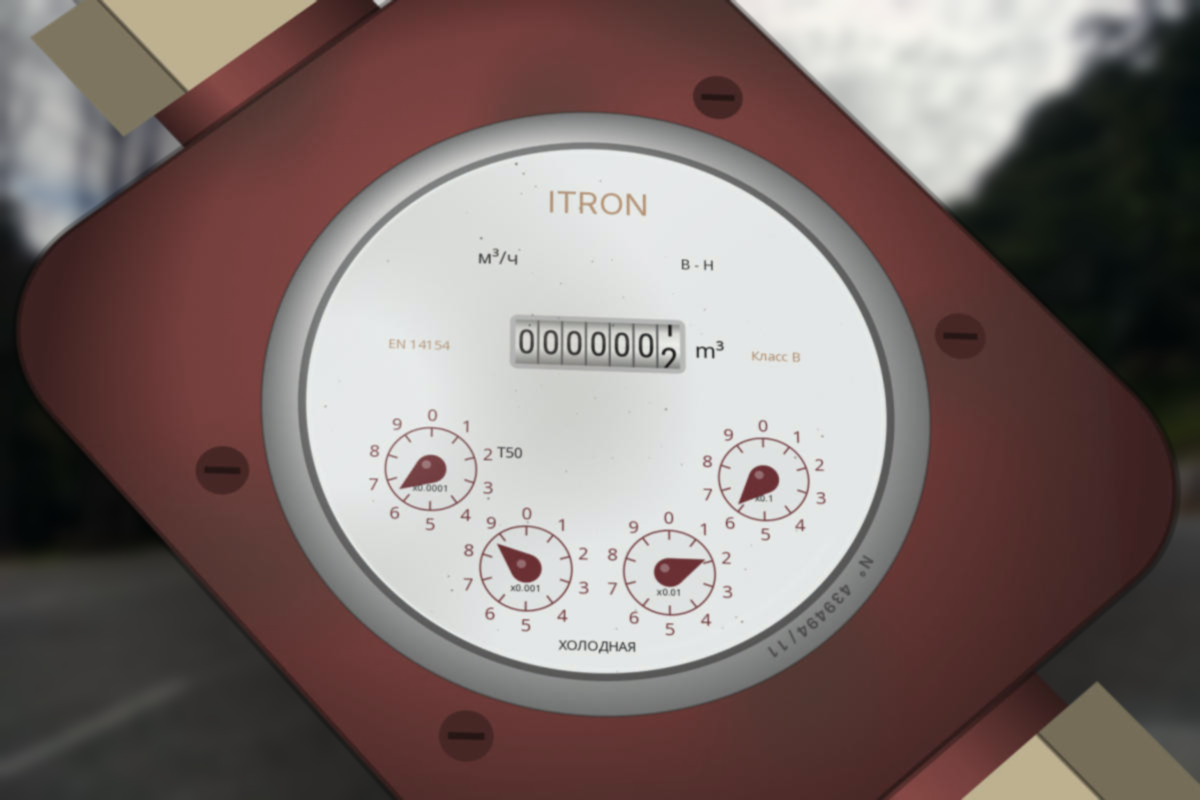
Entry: 1.6186 m³
